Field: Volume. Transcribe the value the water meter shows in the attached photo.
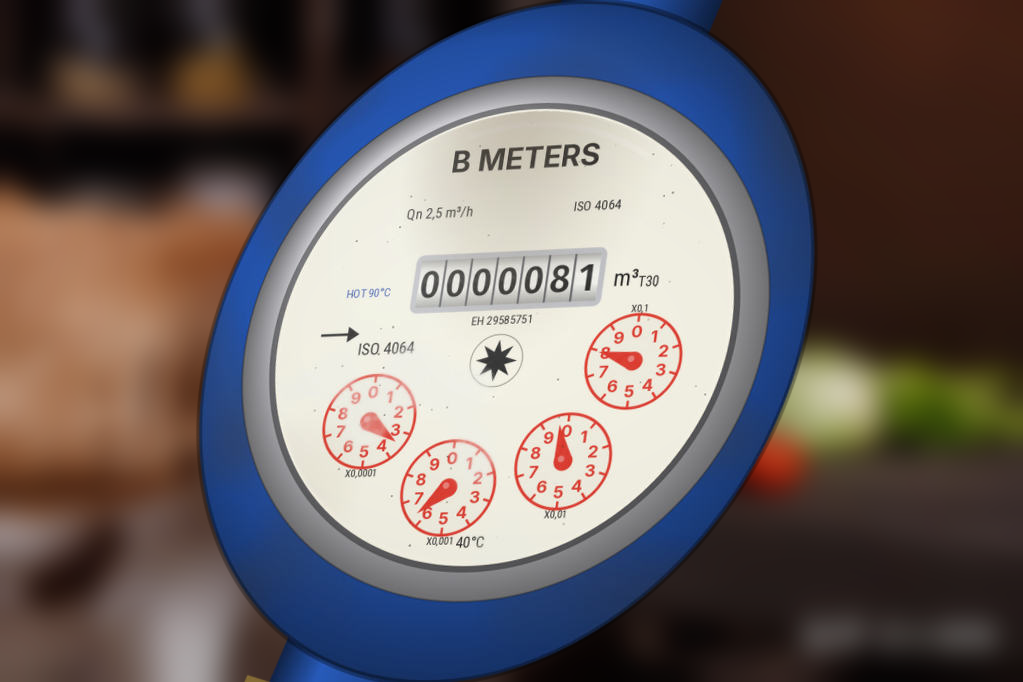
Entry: 81.7963 m³
